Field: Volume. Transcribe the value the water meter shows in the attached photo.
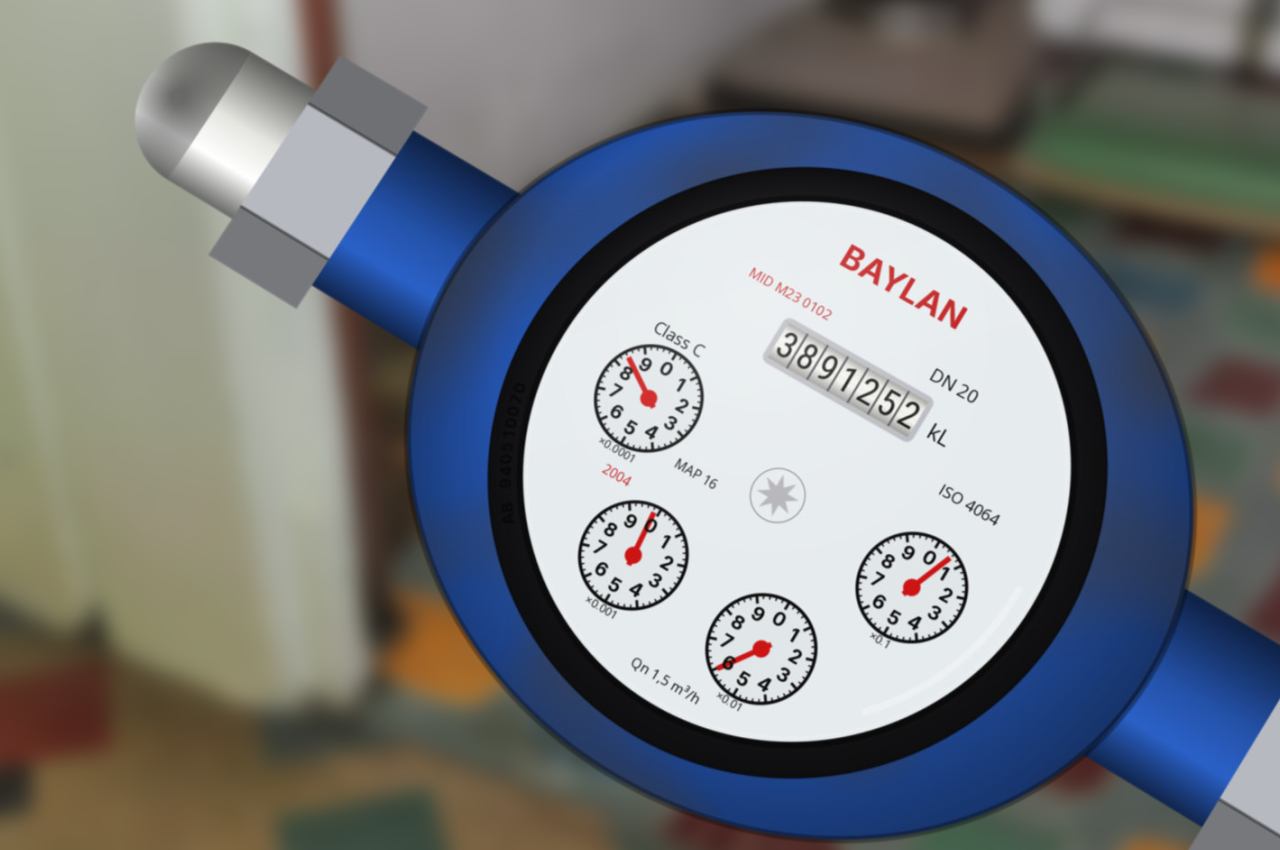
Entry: 3891252.0598 kL
